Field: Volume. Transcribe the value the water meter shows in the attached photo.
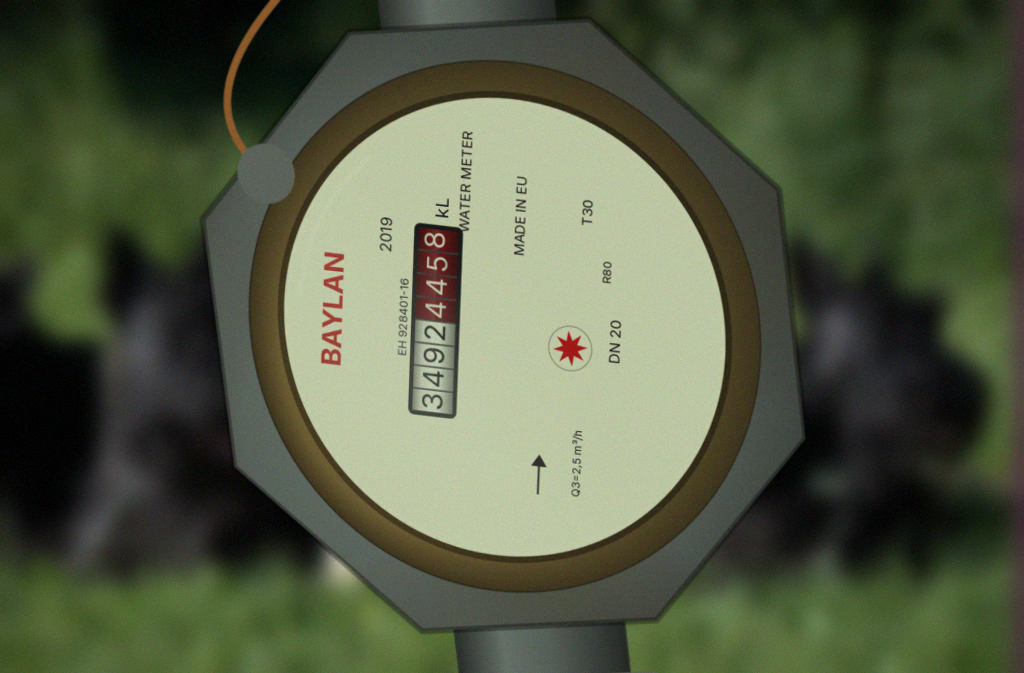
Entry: 3492.4458 kL
